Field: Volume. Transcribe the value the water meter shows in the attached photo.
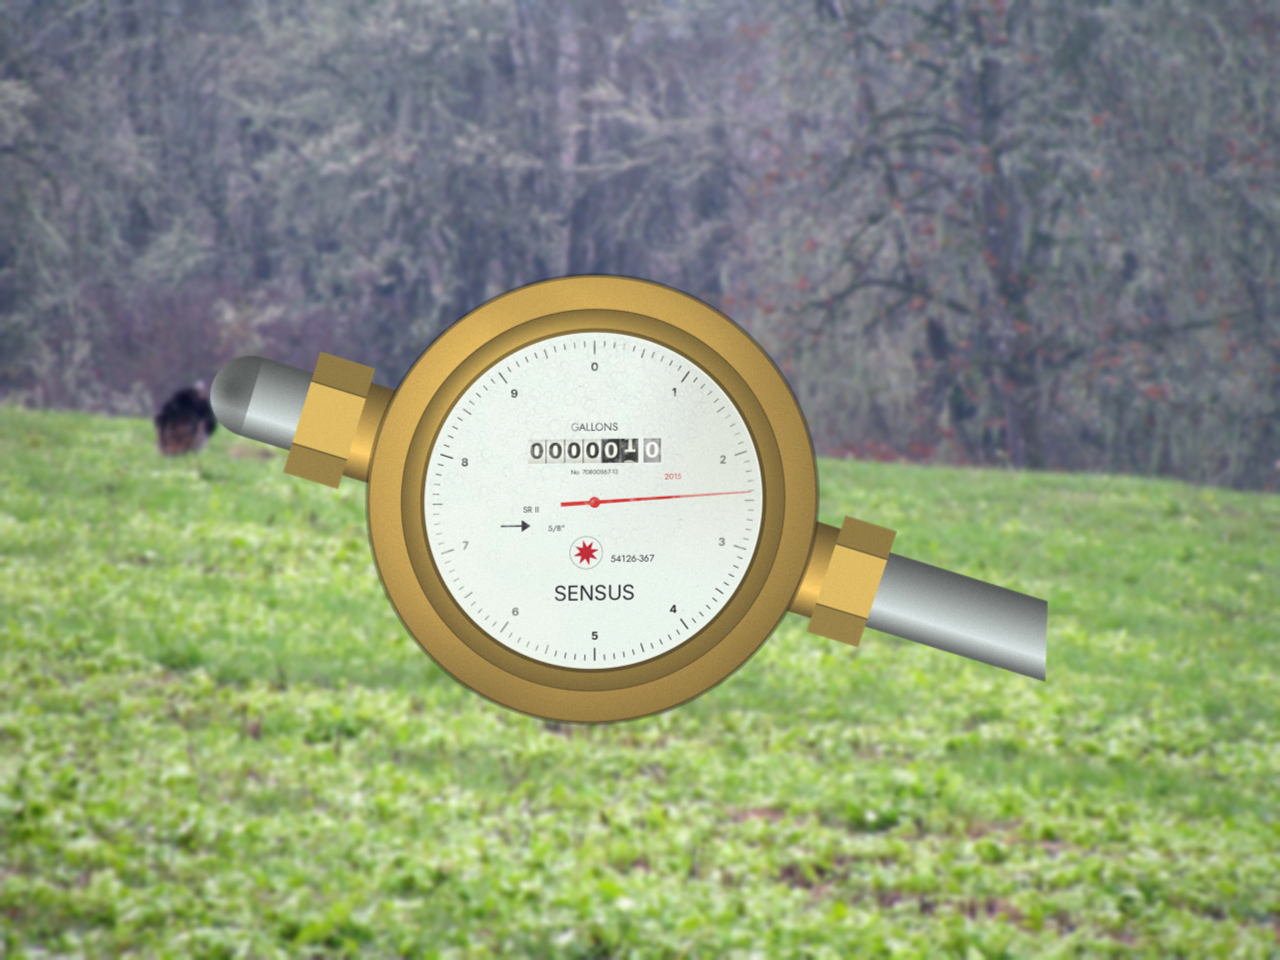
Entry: 12.4 gal
